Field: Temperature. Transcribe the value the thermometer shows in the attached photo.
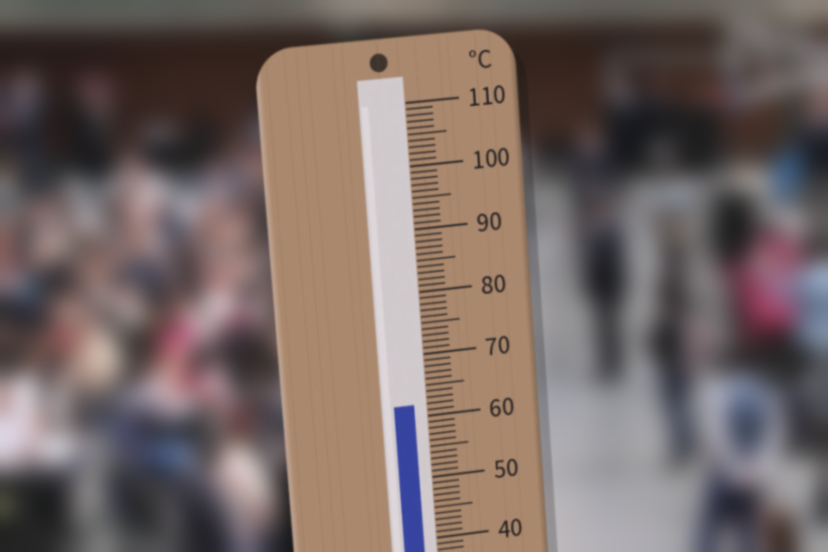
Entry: 62 °C
